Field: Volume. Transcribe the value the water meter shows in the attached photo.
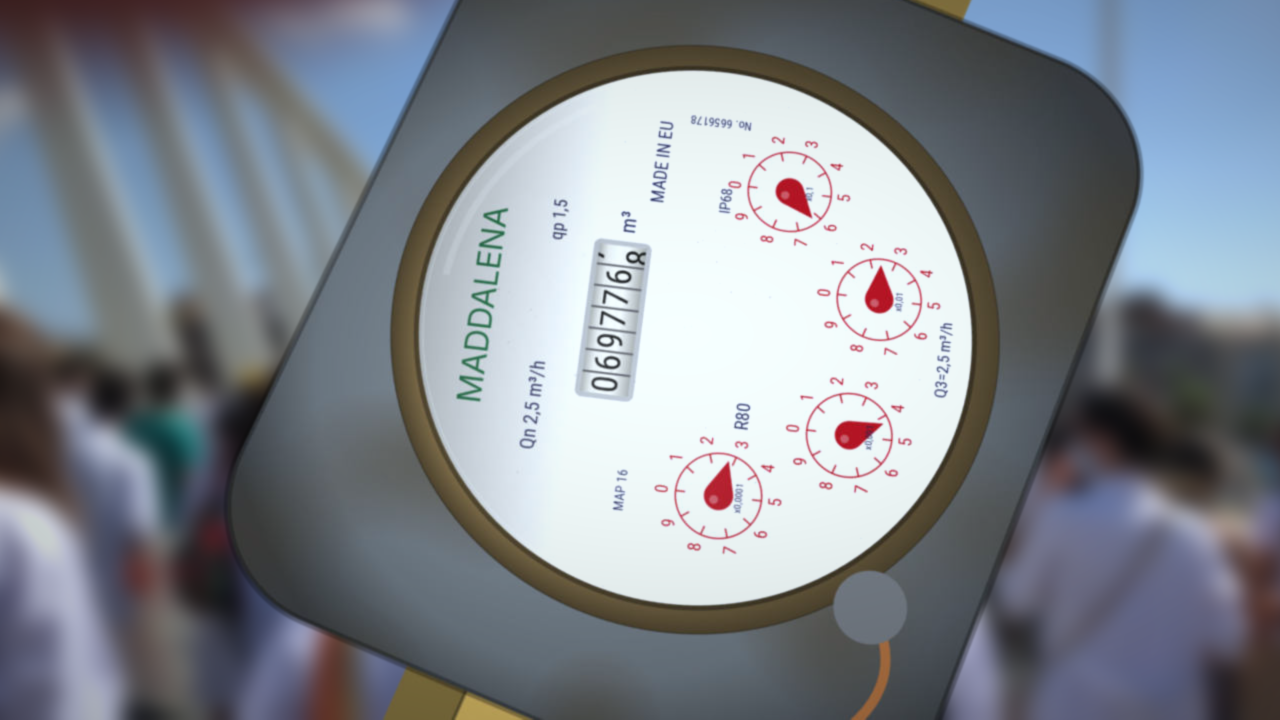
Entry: 697767.6242 m³
